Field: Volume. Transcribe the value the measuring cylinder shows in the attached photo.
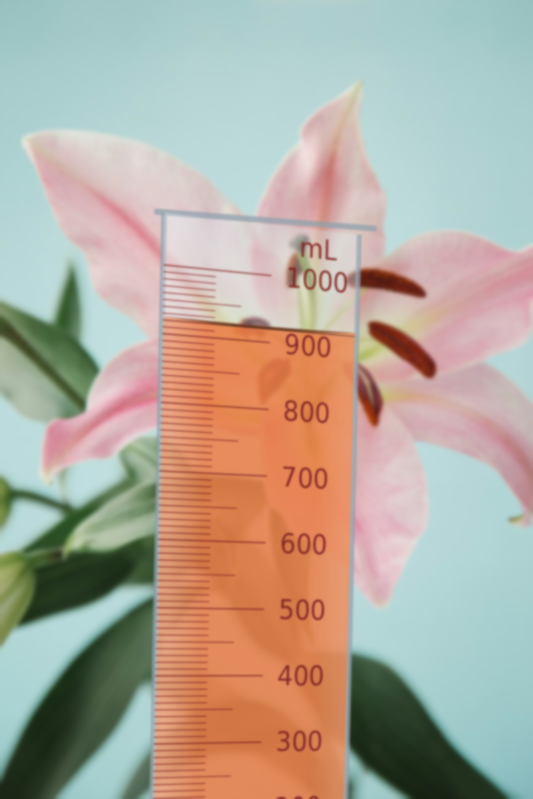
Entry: 920 mL
